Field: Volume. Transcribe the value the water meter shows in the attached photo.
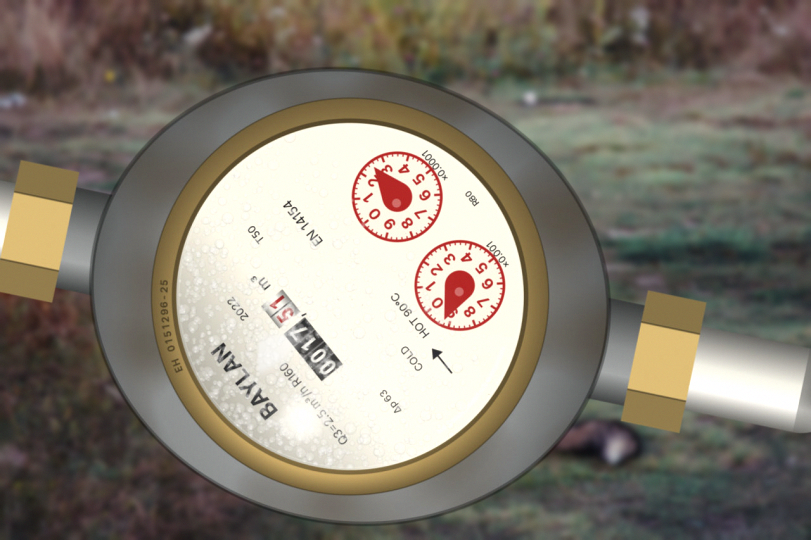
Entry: 17.5092 m³
